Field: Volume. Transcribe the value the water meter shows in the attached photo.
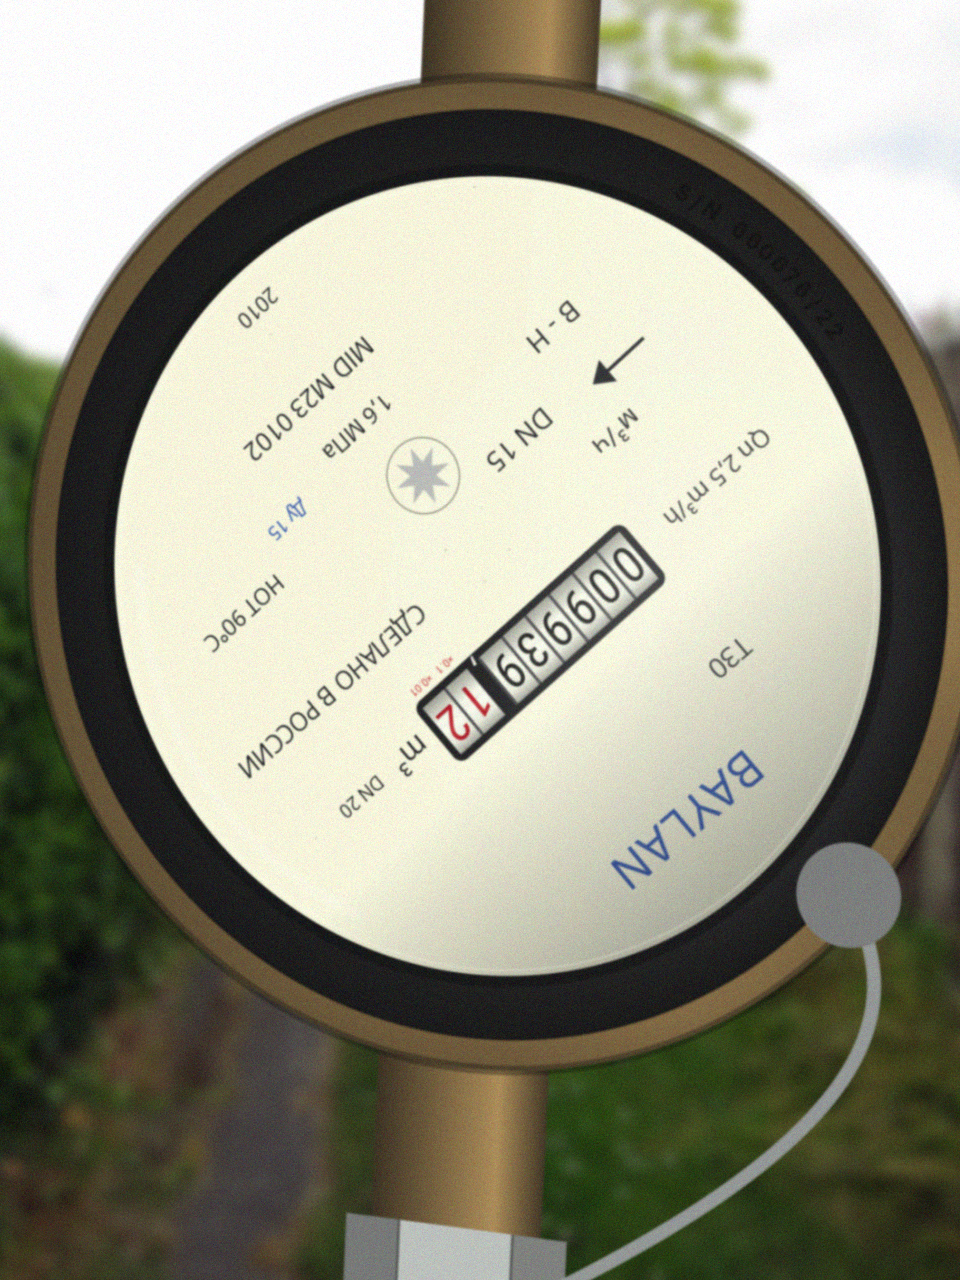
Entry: 9939.12 m³
